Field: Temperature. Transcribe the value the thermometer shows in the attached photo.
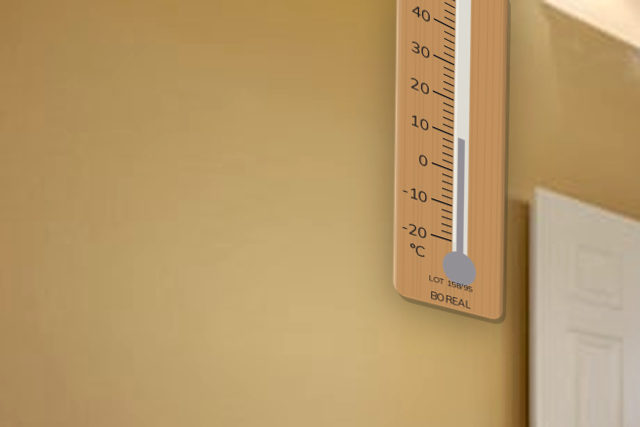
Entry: 10 °C
